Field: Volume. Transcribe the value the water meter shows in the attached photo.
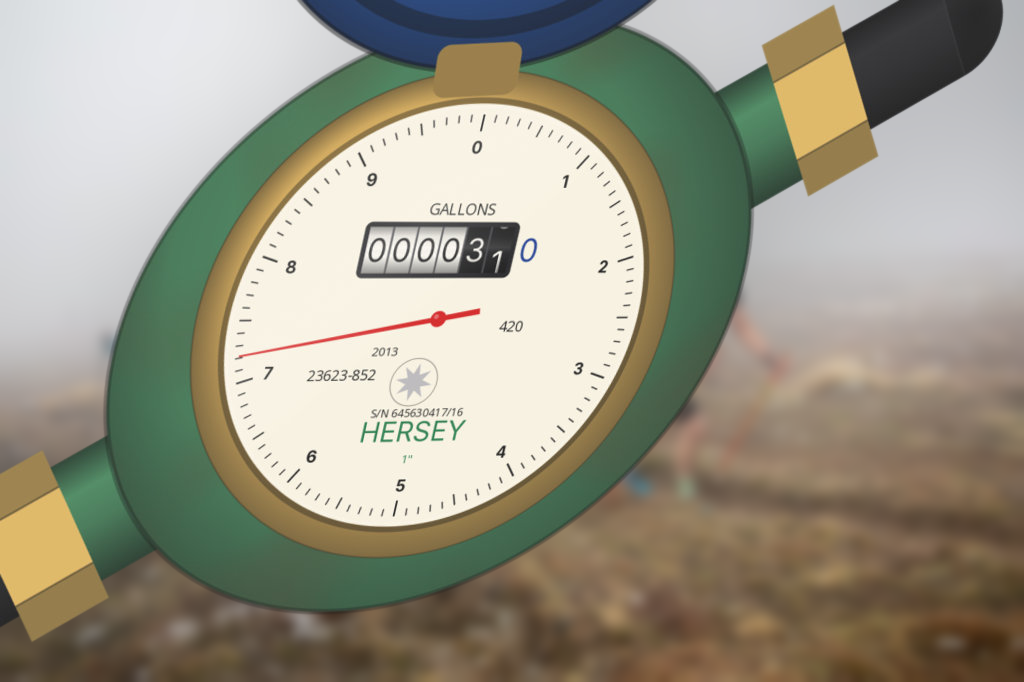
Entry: 307.2 gal
